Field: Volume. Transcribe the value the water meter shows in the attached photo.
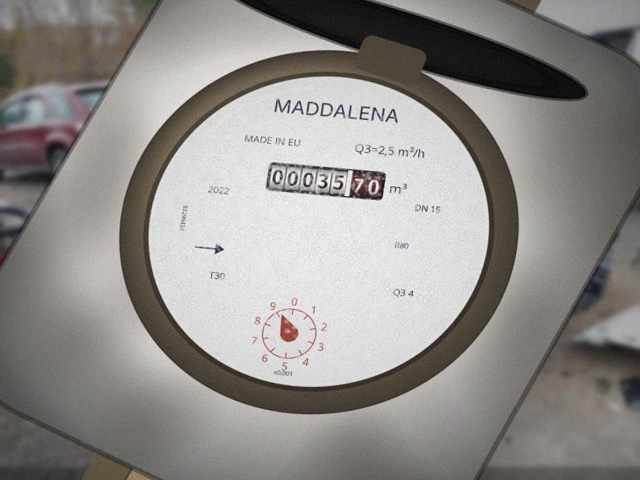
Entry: 35.699 m³
